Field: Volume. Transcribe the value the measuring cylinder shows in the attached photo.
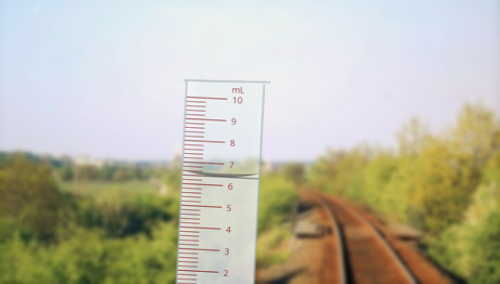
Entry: 6.4 mL
